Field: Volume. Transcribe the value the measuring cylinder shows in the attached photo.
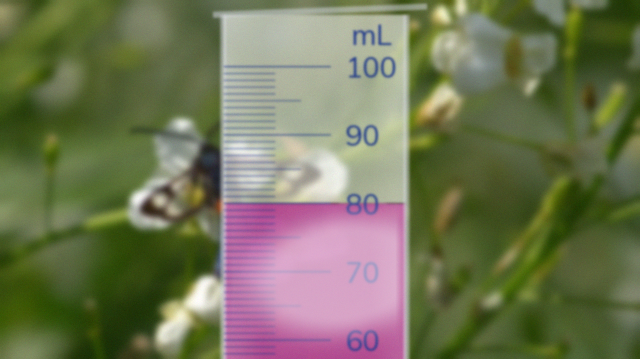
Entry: 80 mL
